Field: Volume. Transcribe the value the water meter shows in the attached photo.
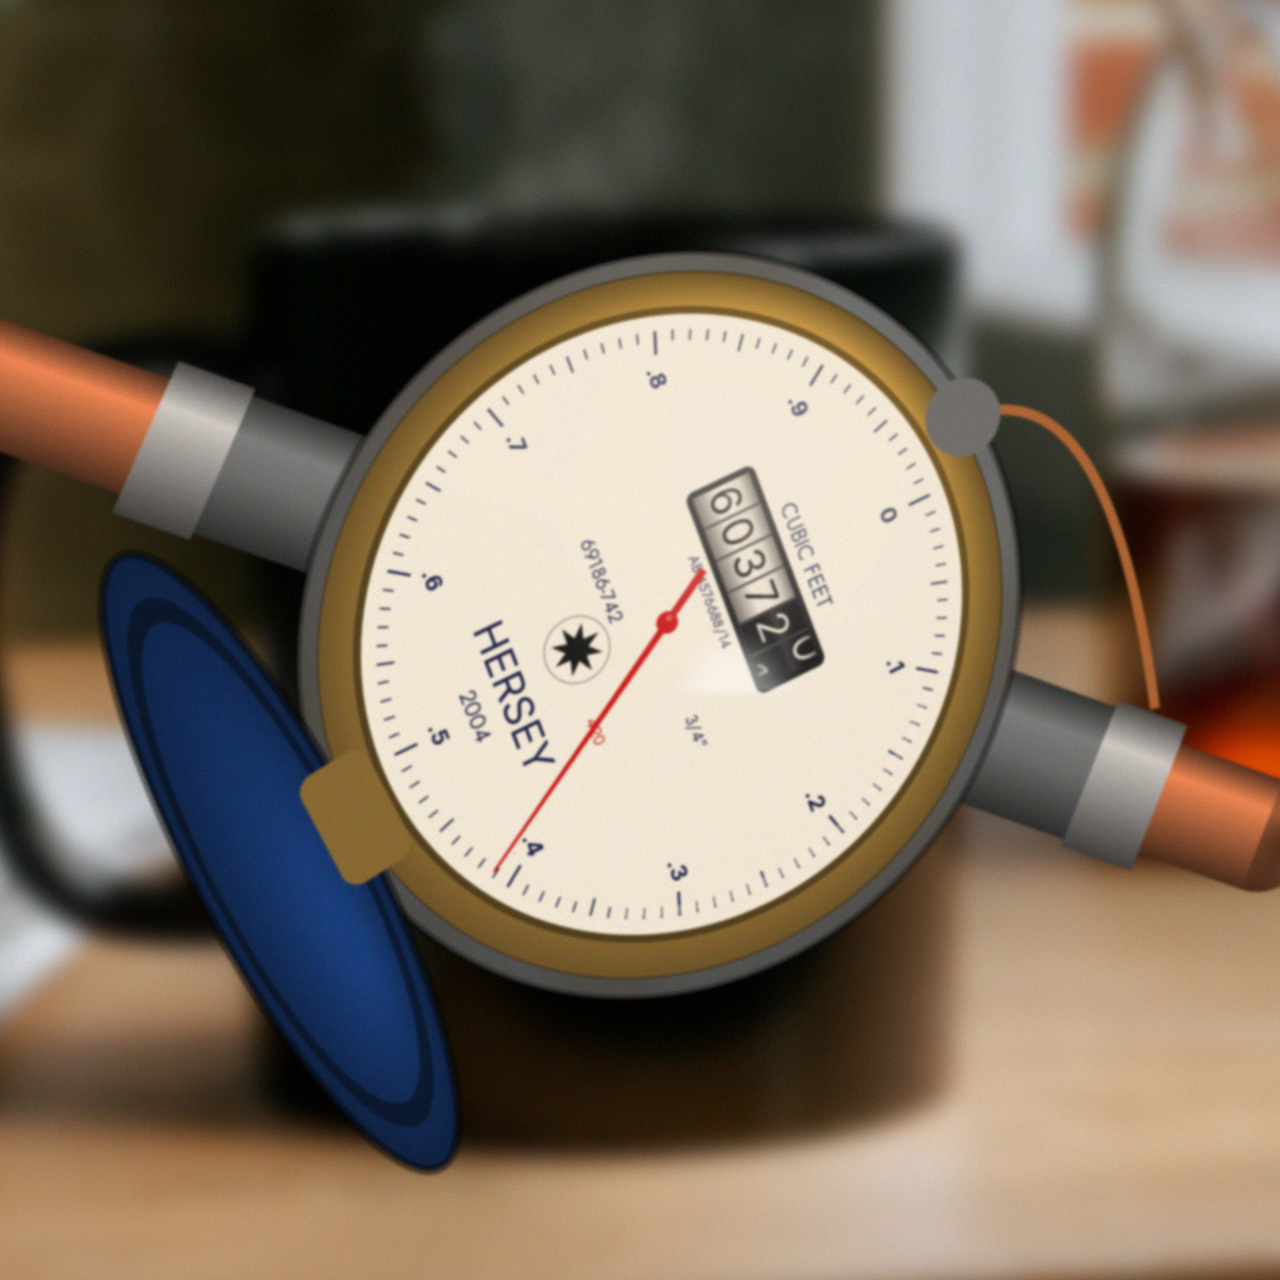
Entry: 603720.41 ft³
